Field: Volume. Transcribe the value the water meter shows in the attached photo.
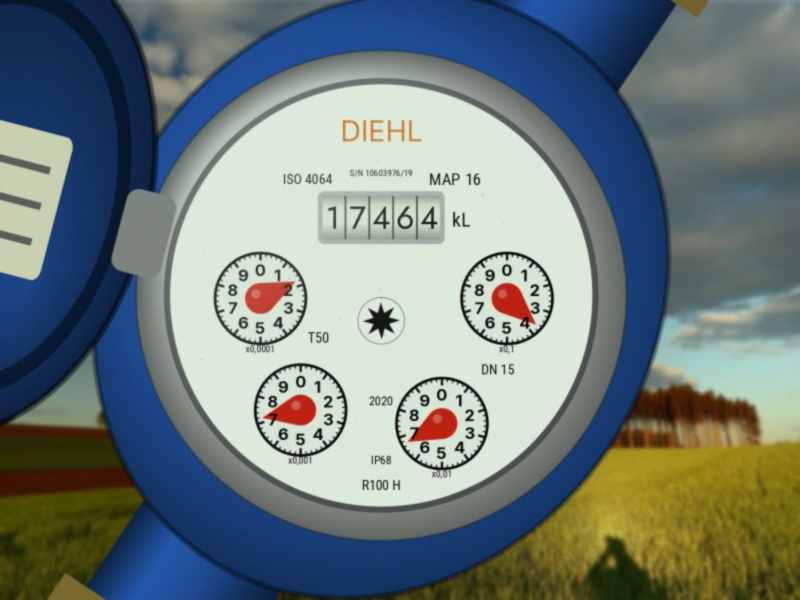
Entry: 17464.3671 kL
